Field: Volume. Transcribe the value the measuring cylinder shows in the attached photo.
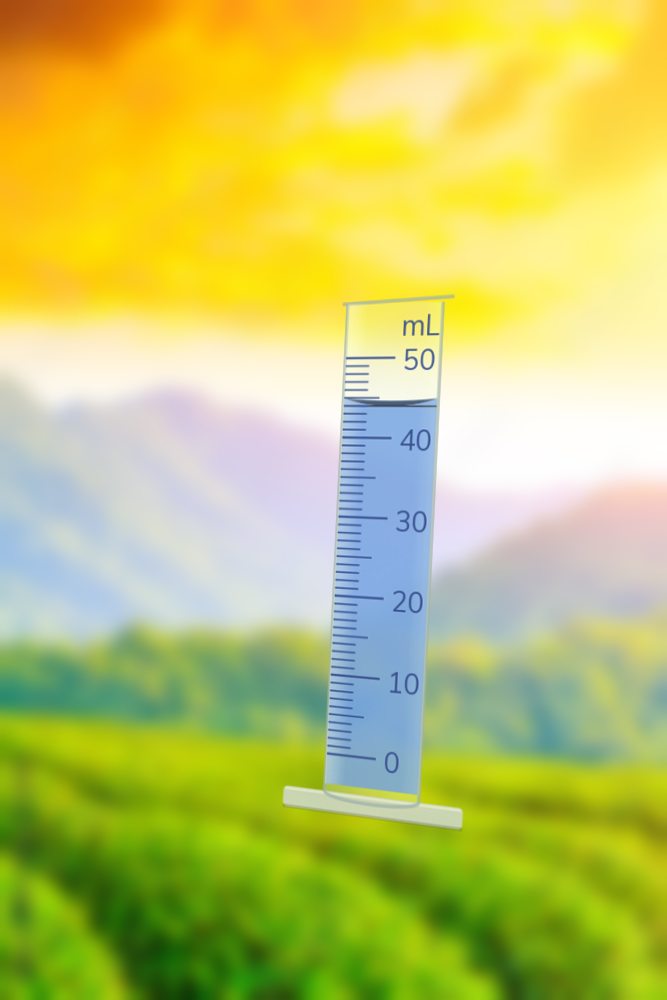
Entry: 44 mL
